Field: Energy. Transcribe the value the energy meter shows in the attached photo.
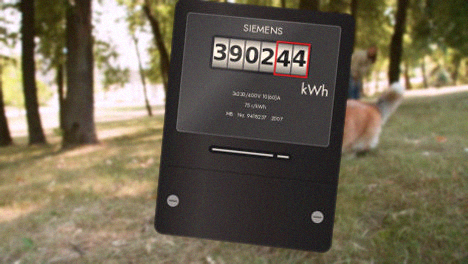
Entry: 3902.44 kWh
